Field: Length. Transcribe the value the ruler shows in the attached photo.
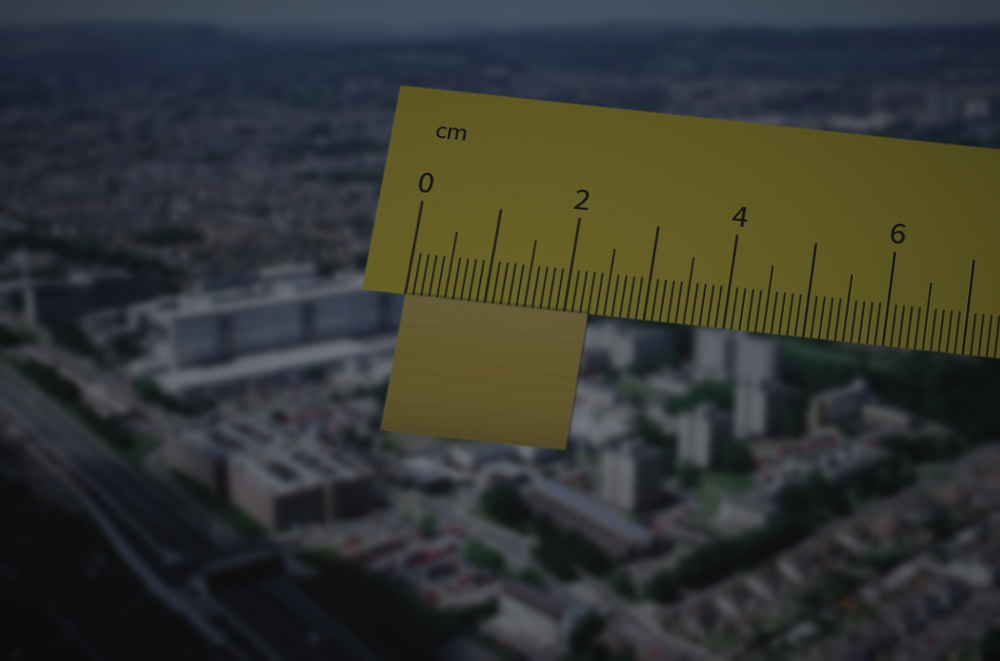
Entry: 2.3 cm
